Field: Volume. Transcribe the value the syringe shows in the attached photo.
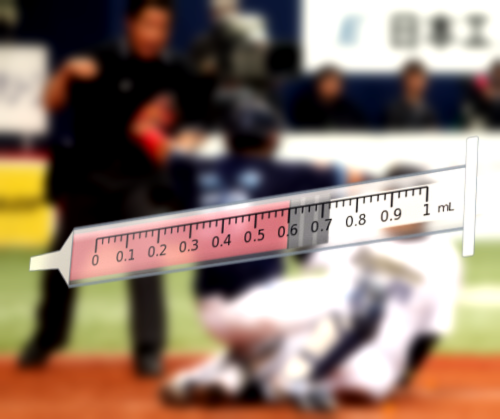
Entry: 0.6 mL
